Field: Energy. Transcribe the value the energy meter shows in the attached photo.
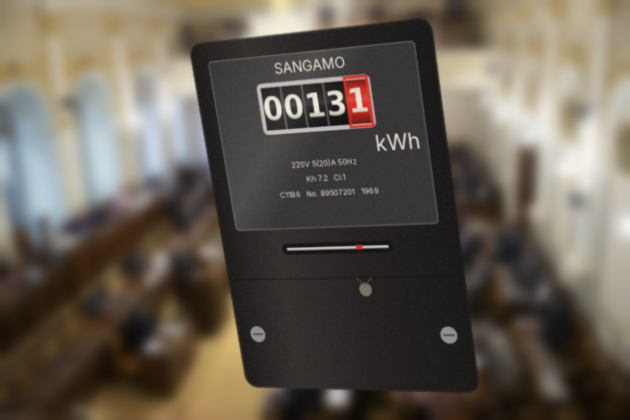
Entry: 13.1 kWh
